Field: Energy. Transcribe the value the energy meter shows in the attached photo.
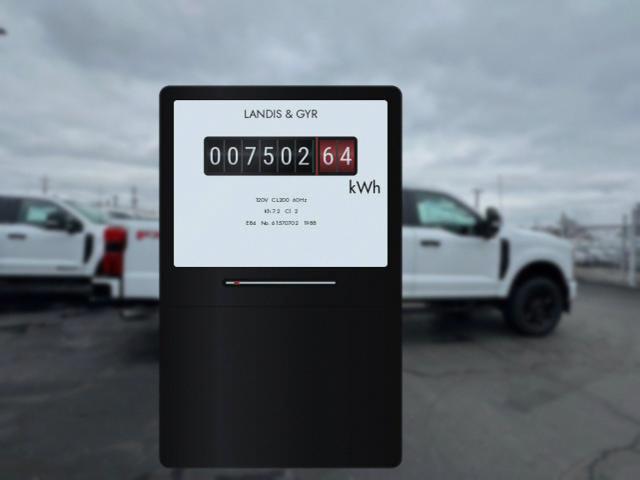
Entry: 7502.64 kWh
